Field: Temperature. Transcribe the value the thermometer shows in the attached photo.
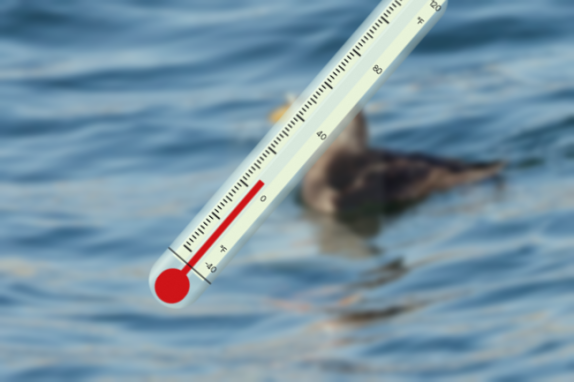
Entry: 6 °F
